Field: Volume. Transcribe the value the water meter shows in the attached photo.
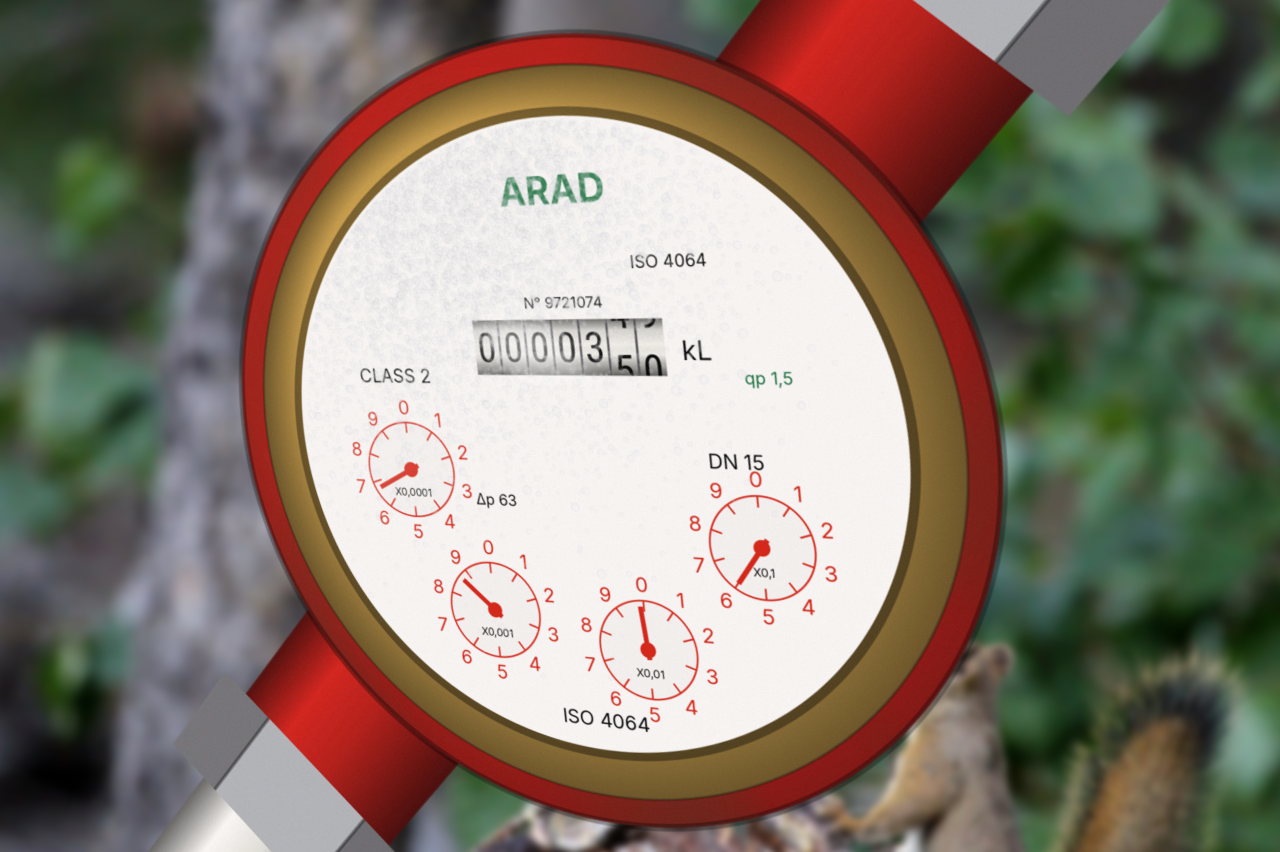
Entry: 349.5986 kL
